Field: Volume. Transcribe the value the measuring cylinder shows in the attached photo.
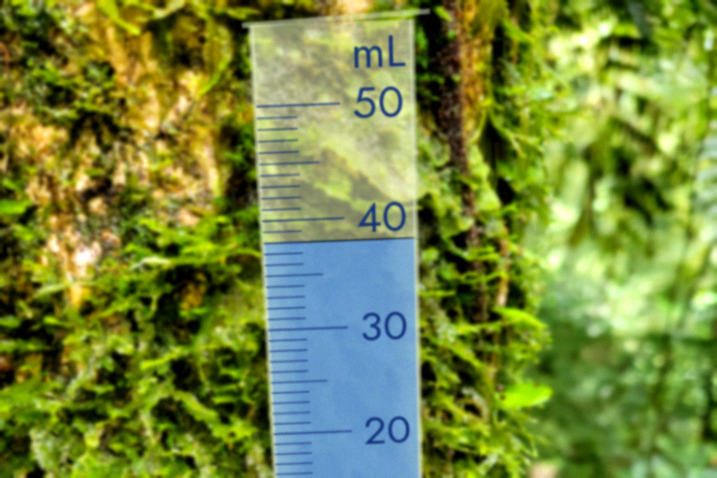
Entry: 38 mL
